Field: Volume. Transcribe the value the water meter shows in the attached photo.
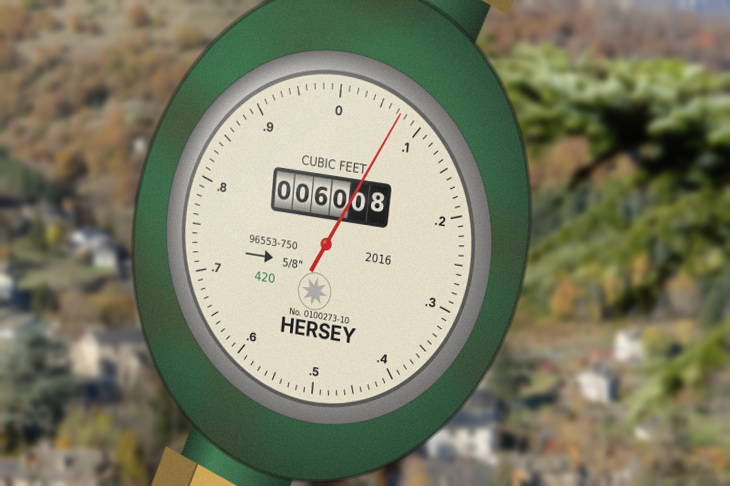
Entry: 6008.07 ft³
